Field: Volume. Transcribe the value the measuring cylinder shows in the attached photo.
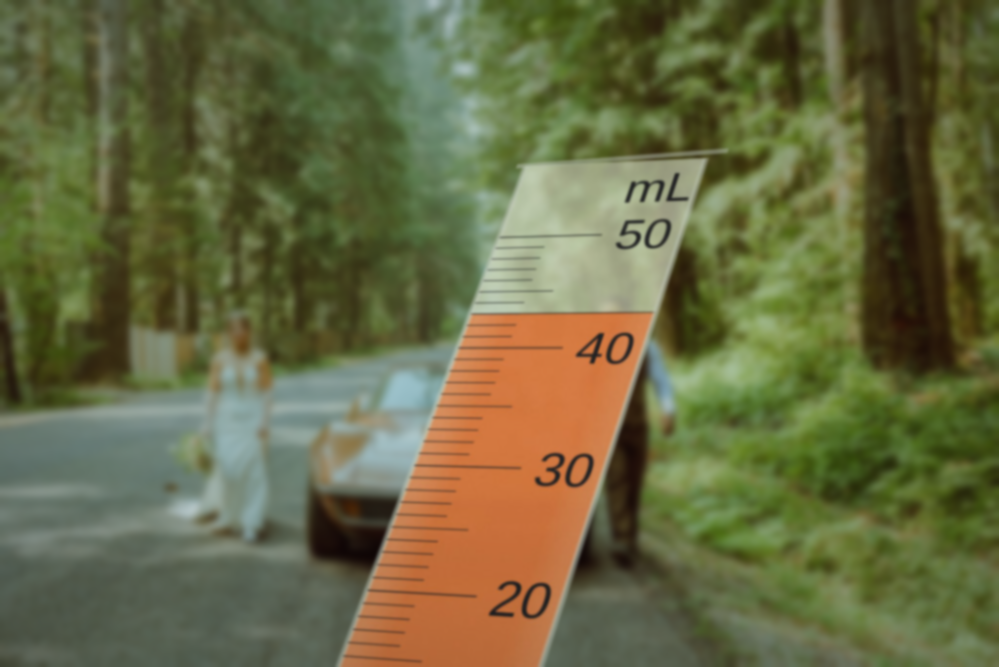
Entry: 43 mL
